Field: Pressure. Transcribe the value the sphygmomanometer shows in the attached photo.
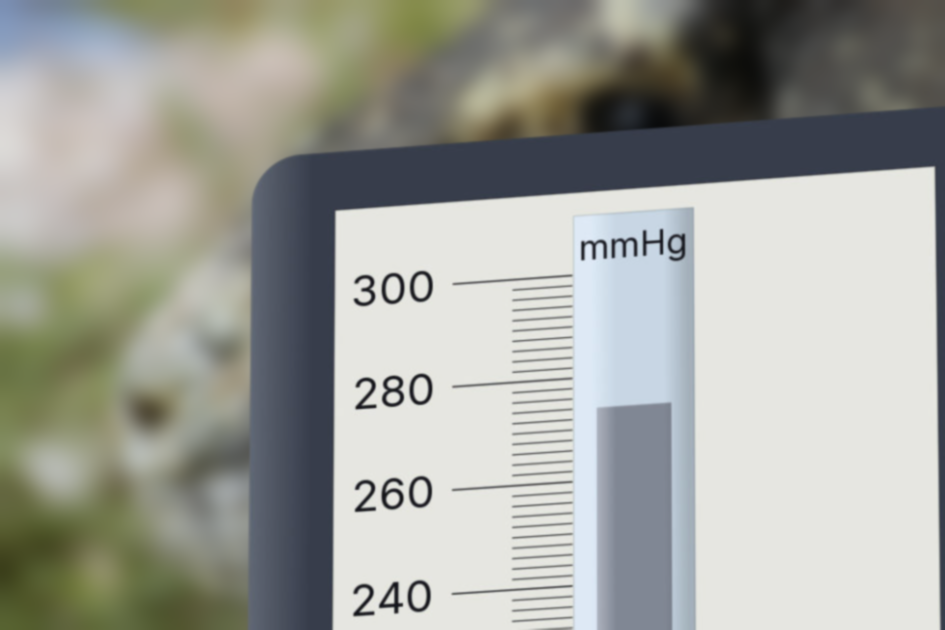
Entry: 274 mmHg
